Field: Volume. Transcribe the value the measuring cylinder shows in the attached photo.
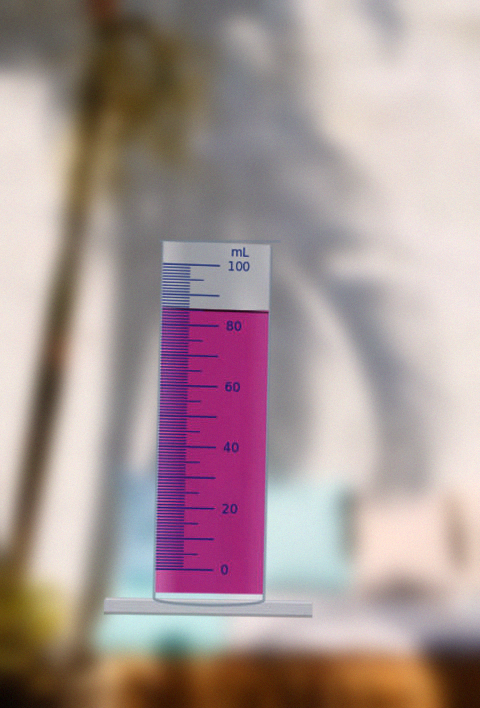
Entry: 85 mL
